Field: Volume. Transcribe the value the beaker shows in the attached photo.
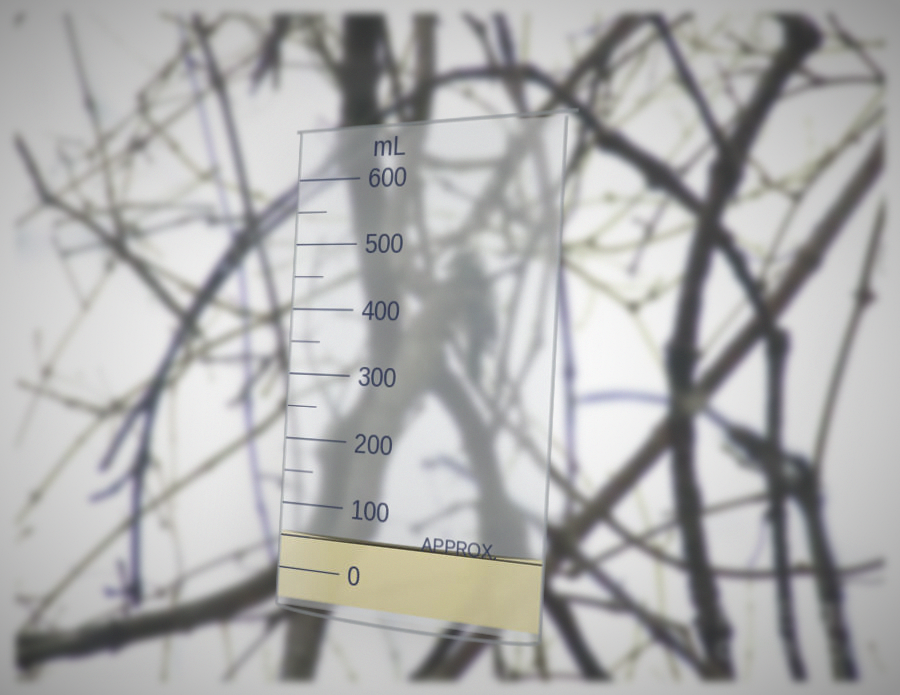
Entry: 50 mL
